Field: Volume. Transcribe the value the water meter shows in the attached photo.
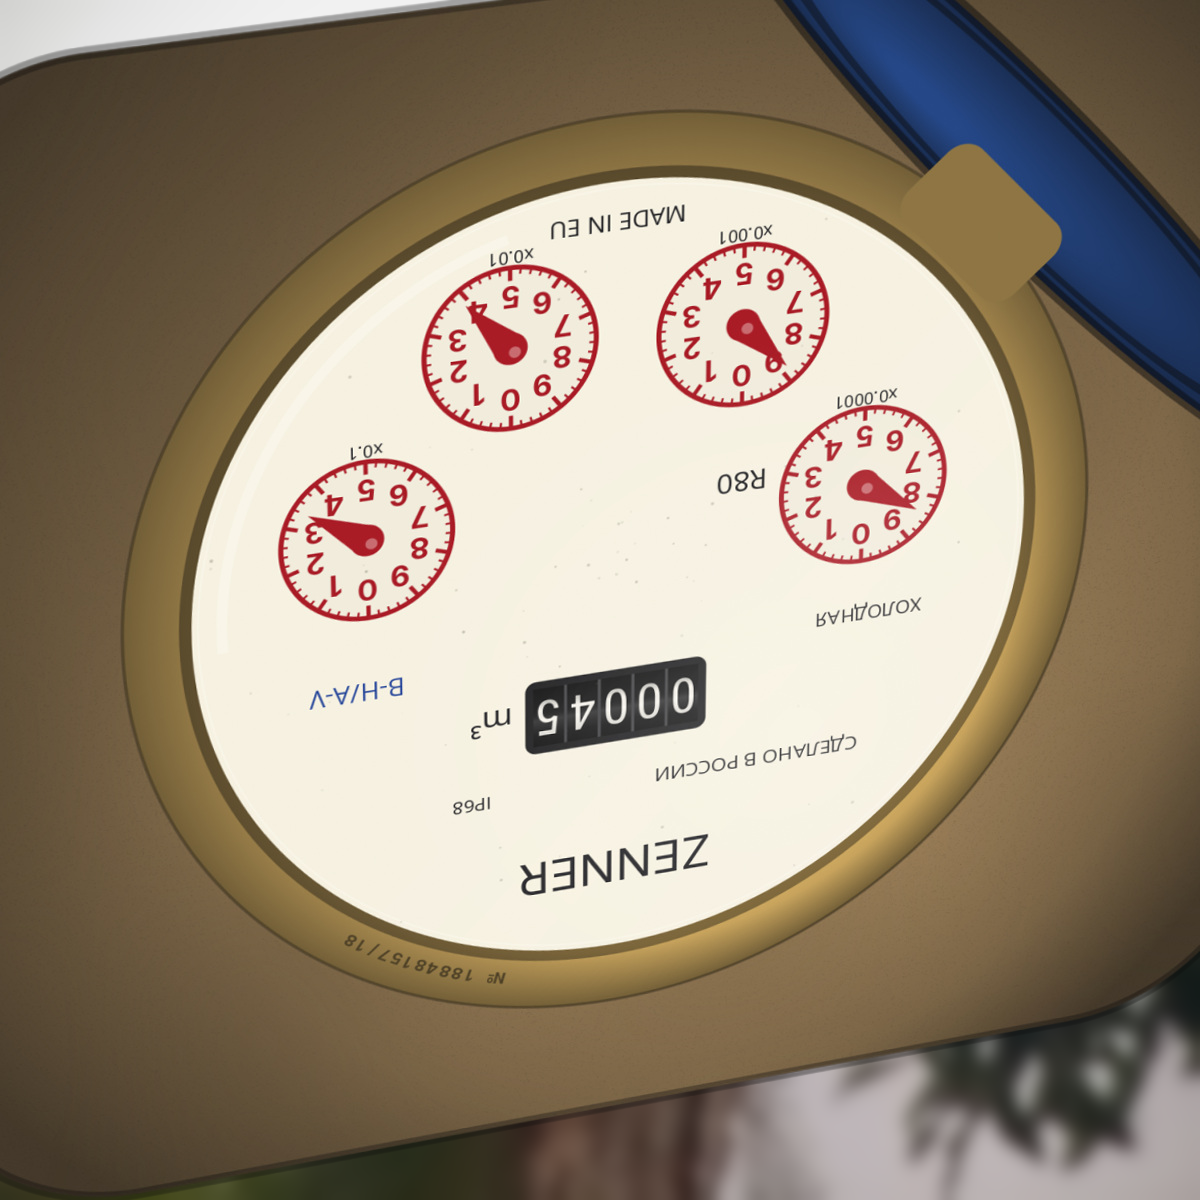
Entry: 45.3388 m³
